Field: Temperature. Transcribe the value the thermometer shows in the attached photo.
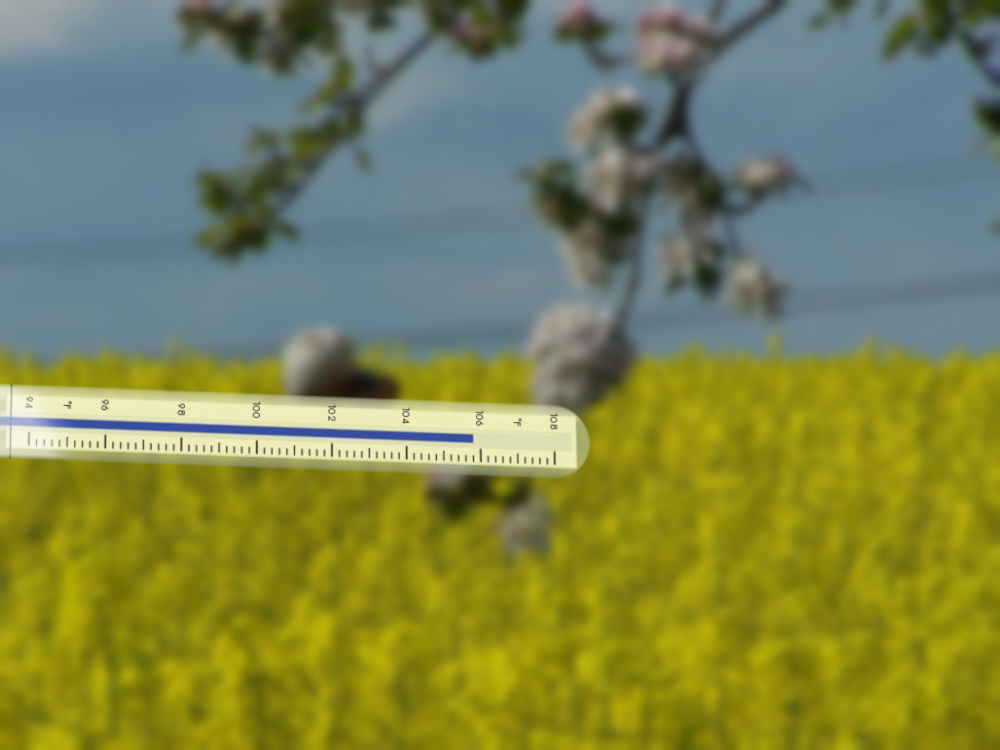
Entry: 105.8 °F
